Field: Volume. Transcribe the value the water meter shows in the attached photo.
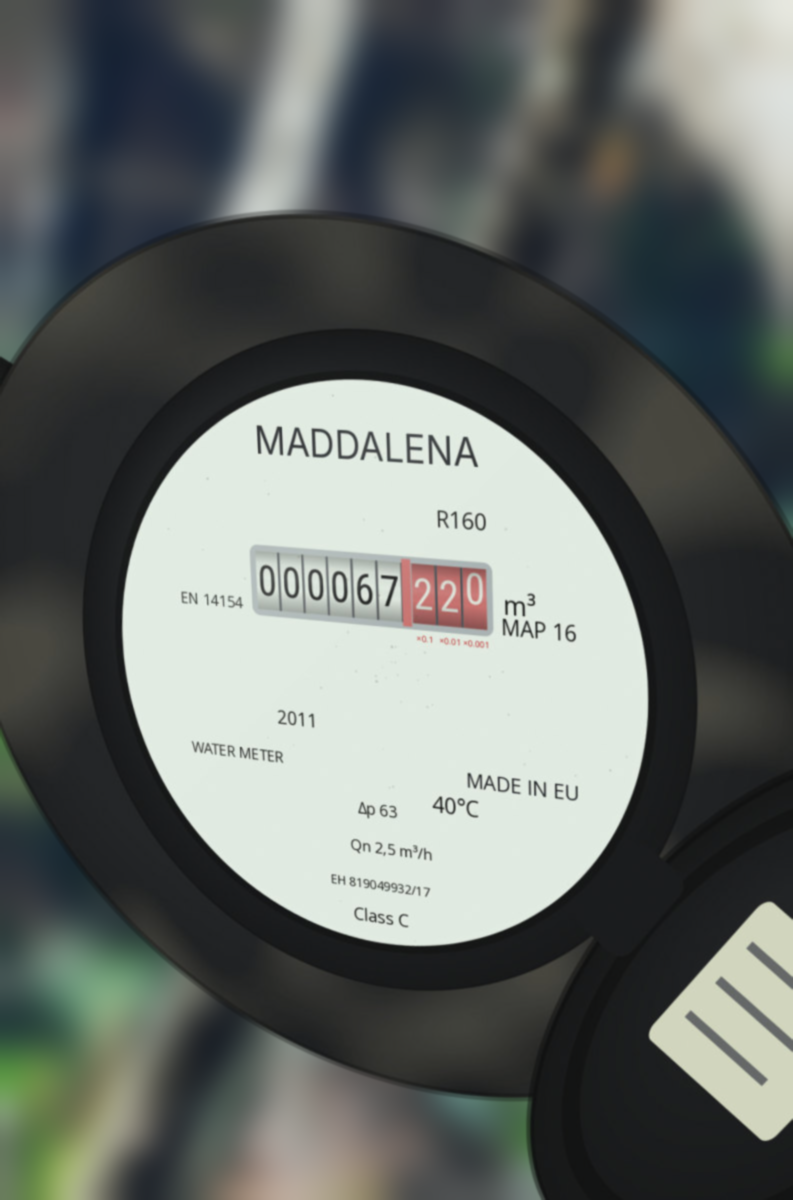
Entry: 67.220 m³
